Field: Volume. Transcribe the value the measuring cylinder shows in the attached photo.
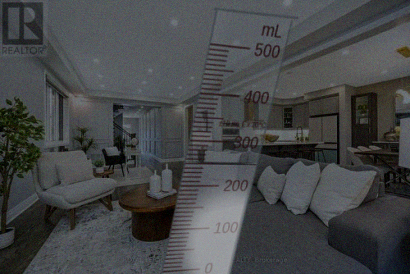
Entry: 250 mL
